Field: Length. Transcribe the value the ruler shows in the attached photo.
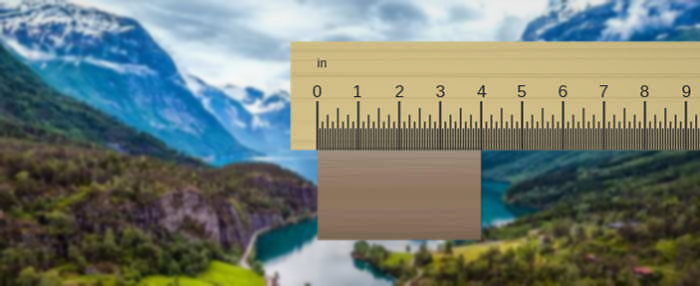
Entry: 4 in
